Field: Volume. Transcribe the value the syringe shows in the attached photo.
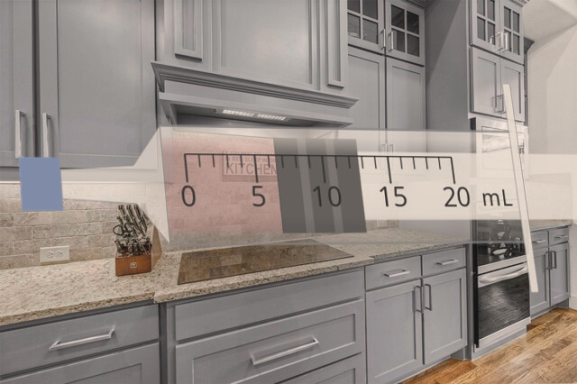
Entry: 6.5 mL
